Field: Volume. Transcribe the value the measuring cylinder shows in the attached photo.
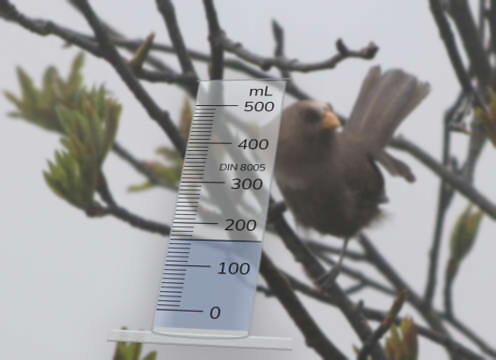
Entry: 160 mL
